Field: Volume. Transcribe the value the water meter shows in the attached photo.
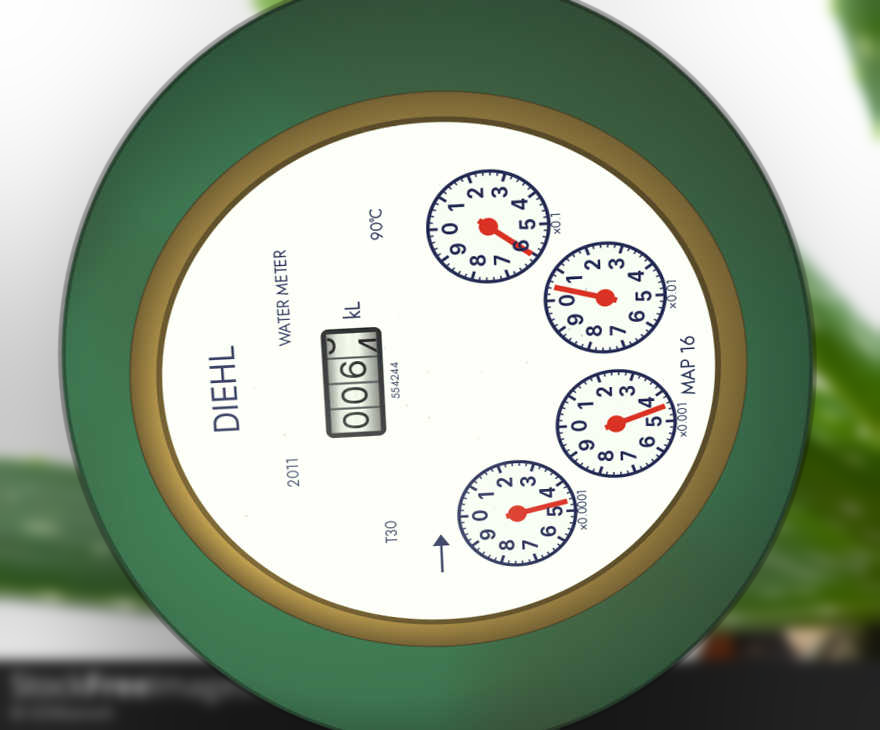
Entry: 63.6044 kL
